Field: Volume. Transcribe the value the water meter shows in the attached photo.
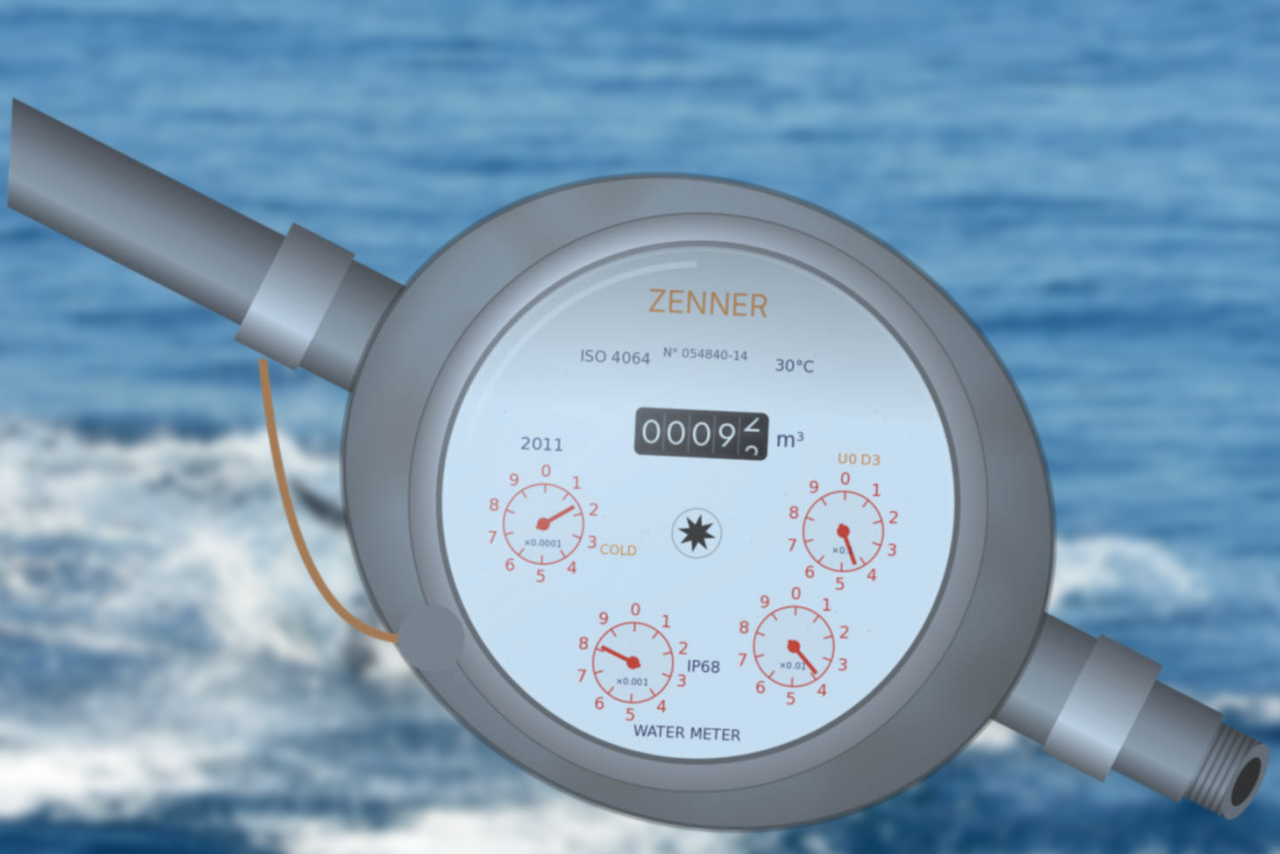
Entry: 92.4381 m³
